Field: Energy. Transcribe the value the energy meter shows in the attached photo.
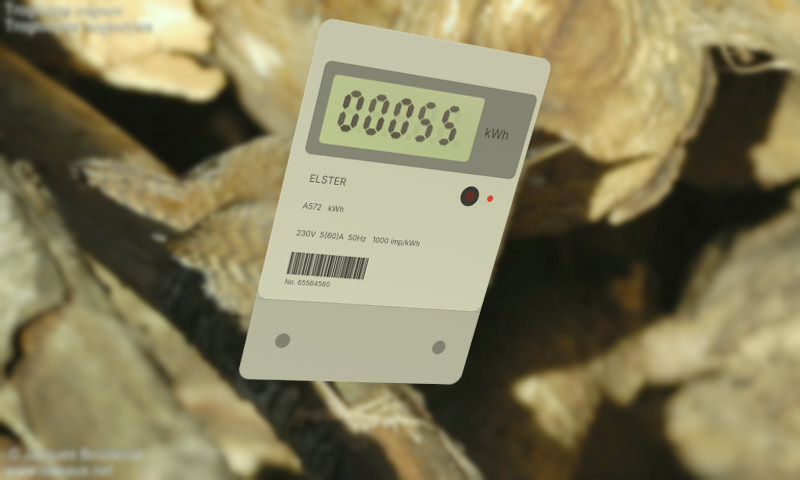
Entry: 55 kWh
